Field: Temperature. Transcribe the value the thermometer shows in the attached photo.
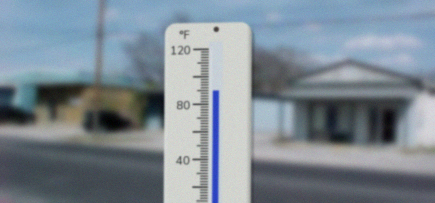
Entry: 90 °F
